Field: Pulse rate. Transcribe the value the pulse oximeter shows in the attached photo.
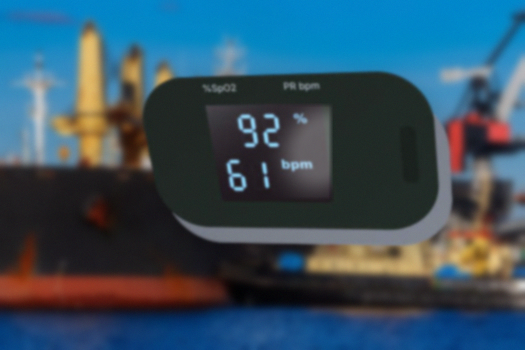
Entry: 61 bpm
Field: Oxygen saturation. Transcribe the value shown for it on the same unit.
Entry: 92 %
